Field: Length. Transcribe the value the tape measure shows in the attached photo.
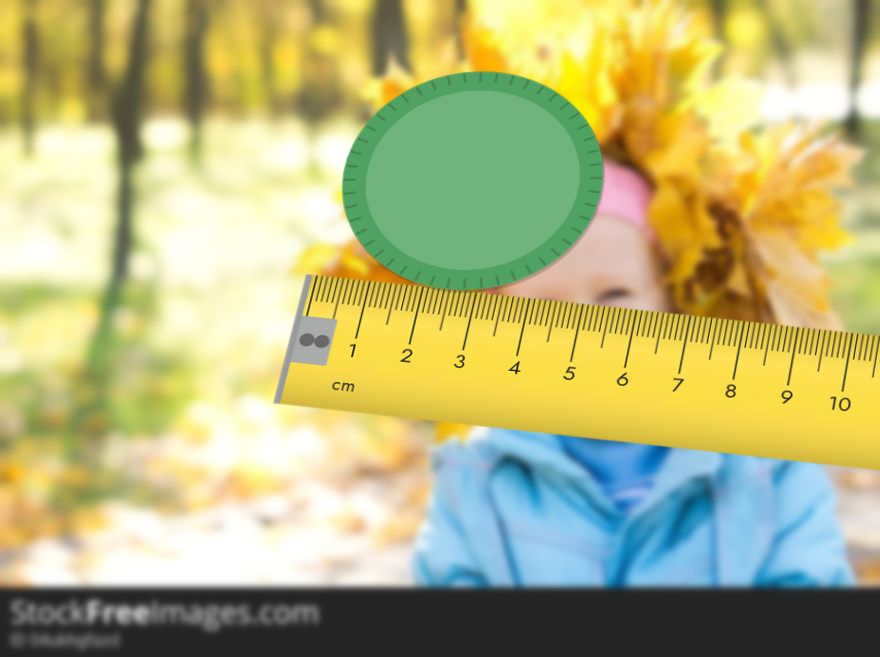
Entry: 4.9 cm
